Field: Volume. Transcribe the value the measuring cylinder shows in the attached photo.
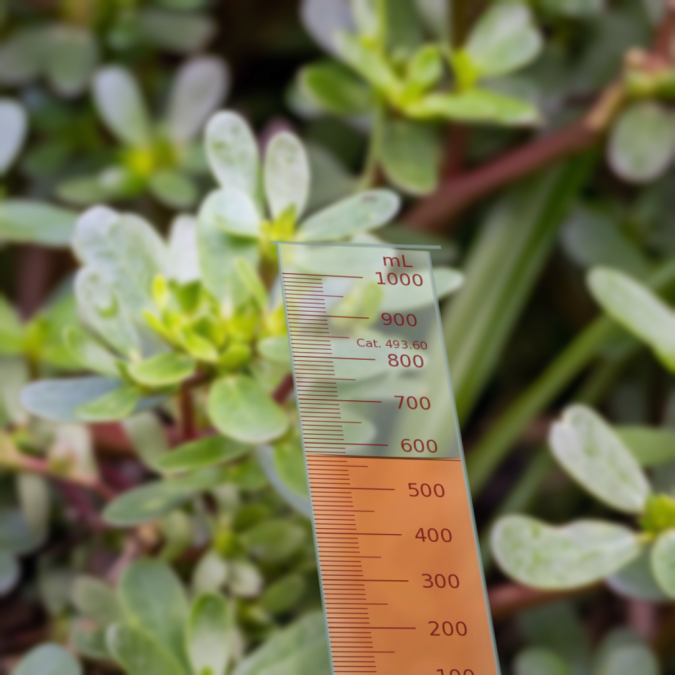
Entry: 570 mL
